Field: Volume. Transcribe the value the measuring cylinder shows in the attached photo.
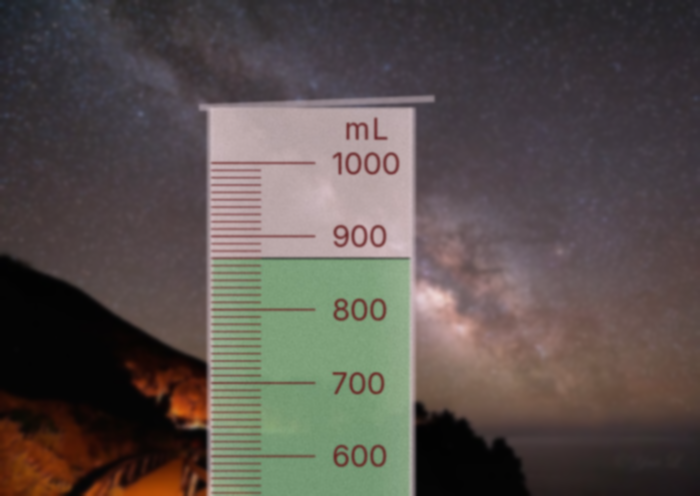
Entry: 870 mL
